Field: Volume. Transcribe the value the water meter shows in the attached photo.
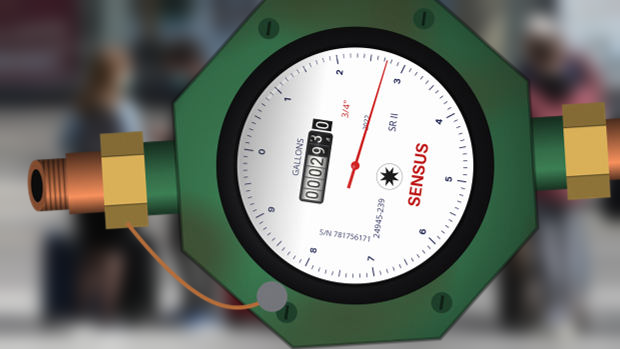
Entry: 2932.7 gal
